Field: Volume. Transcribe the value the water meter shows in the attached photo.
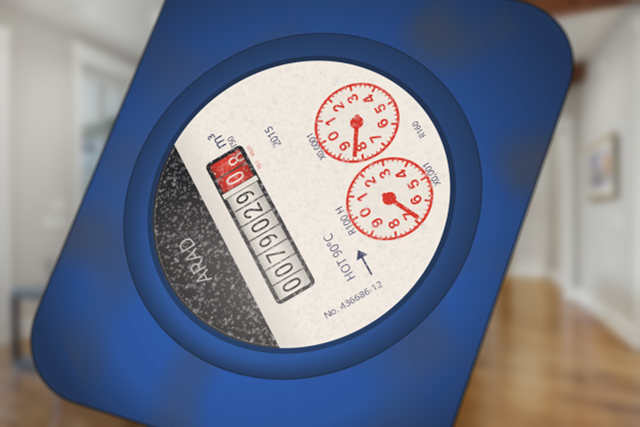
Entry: 79029.0768 m³
